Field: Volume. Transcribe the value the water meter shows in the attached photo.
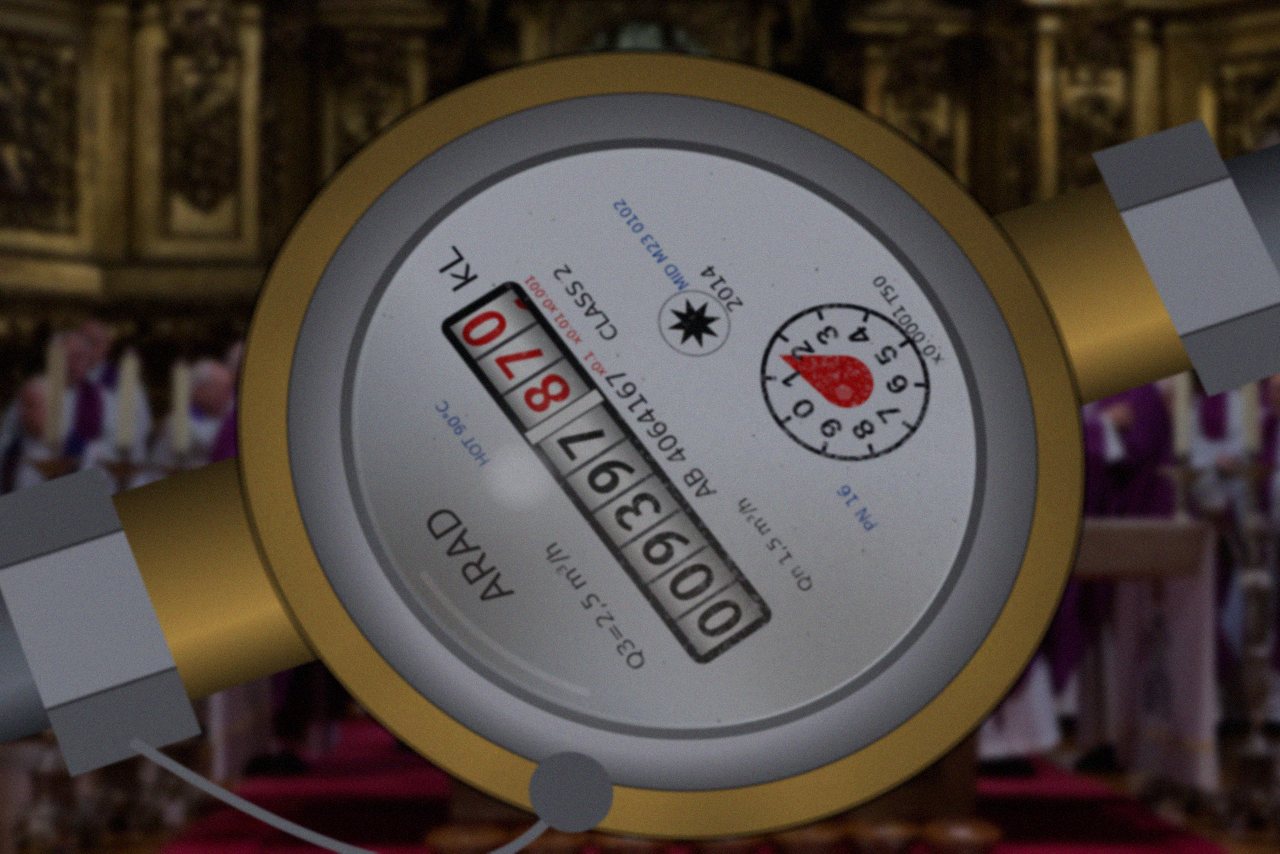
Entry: 9397.8701 kL
